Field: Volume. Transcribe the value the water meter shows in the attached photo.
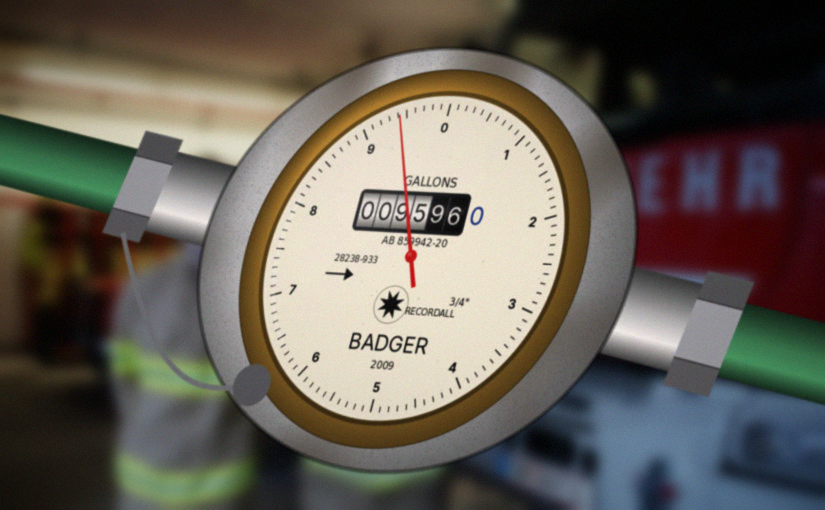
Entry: 95959.4 gal
